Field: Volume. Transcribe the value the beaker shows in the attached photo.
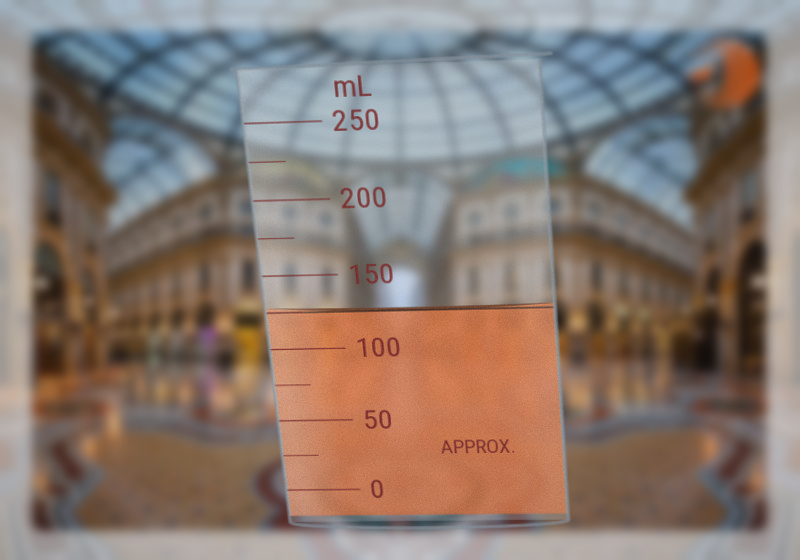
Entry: 125 mL
